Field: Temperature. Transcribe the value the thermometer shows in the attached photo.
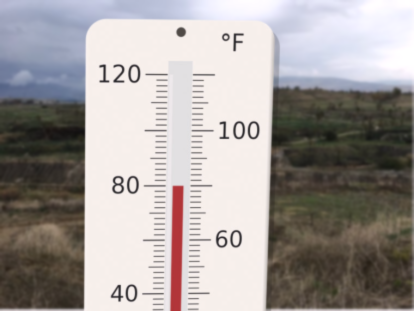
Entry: 80 °F
